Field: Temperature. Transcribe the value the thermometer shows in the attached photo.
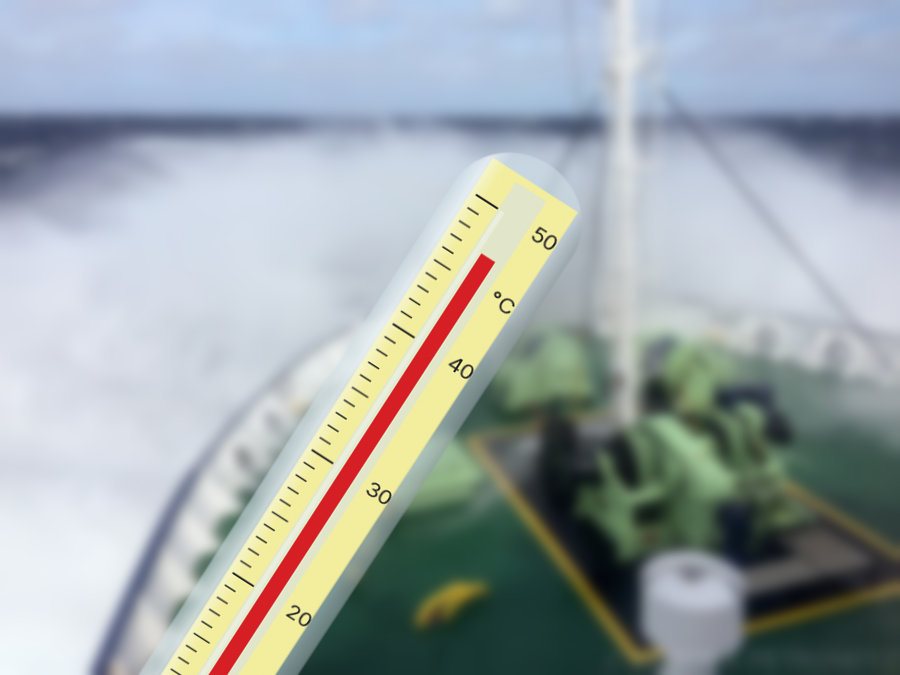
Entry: 47 °C
